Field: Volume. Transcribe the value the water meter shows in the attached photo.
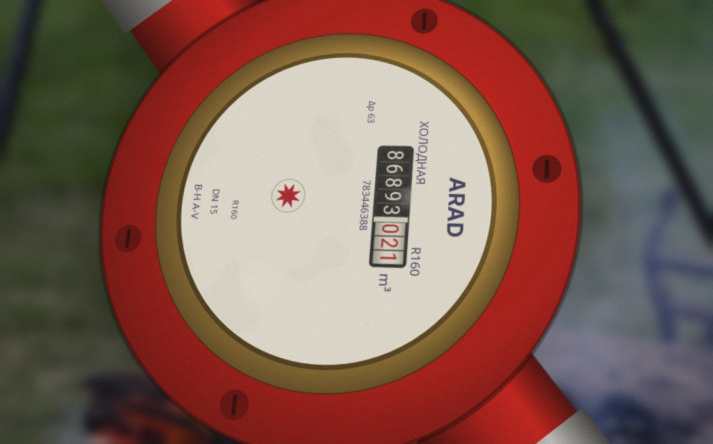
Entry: 86893.021 m³
